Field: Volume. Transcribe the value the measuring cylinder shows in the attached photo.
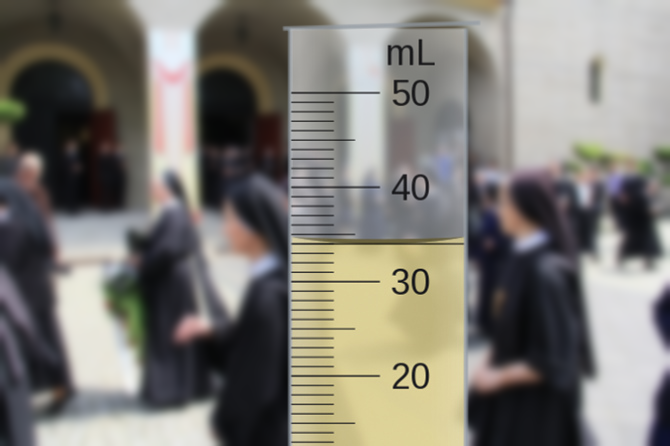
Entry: 34 mL
